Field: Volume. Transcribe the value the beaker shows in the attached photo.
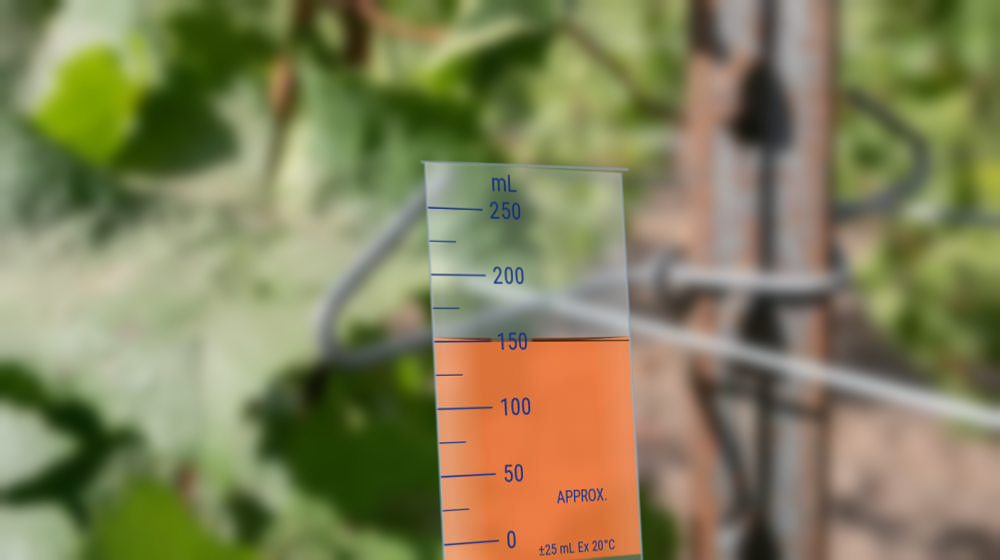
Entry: 150 mL
